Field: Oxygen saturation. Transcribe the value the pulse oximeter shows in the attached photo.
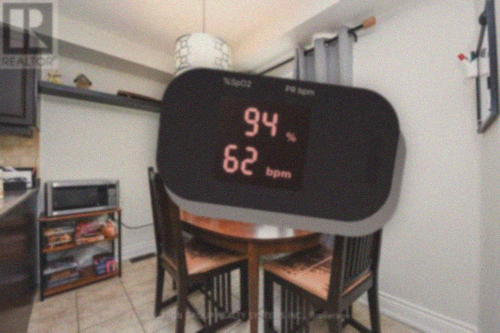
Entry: 94 %
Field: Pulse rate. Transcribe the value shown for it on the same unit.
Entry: 62 bpm
